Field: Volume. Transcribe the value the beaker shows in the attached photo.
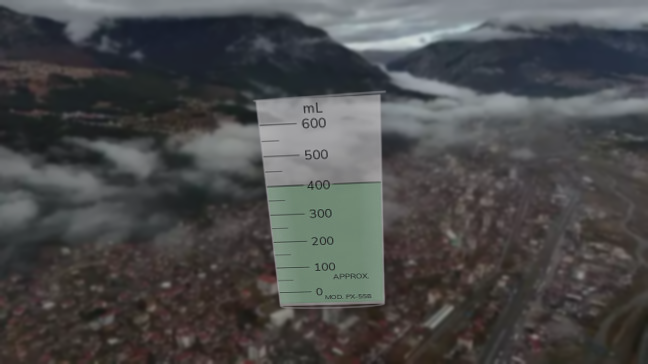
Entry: 400 mL
